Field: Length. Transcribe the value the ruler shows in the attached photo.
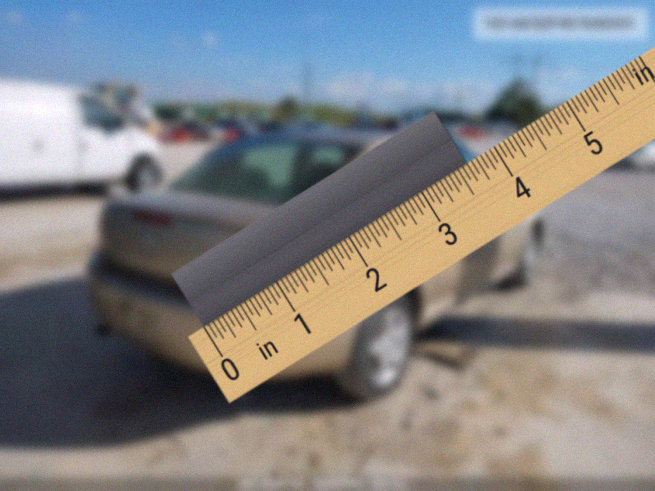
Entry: 3.625 in
